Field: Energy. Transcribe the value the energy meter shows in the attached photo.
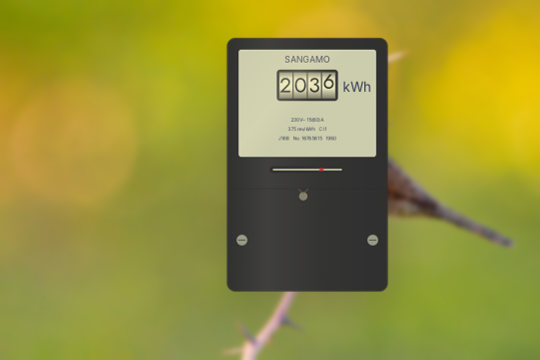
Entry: 2036 kWh
